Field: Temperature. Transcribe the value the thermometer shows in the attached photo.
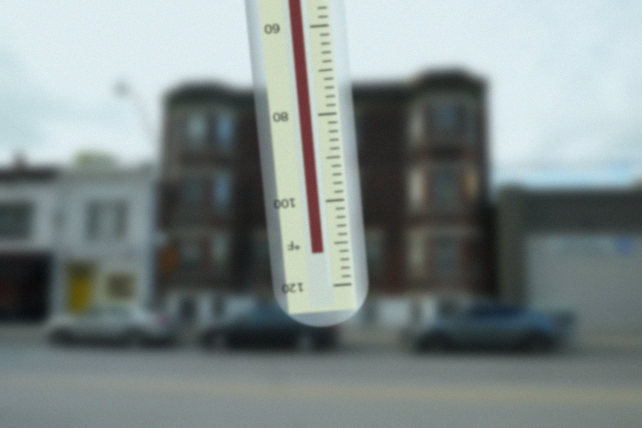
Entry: 112 °F
